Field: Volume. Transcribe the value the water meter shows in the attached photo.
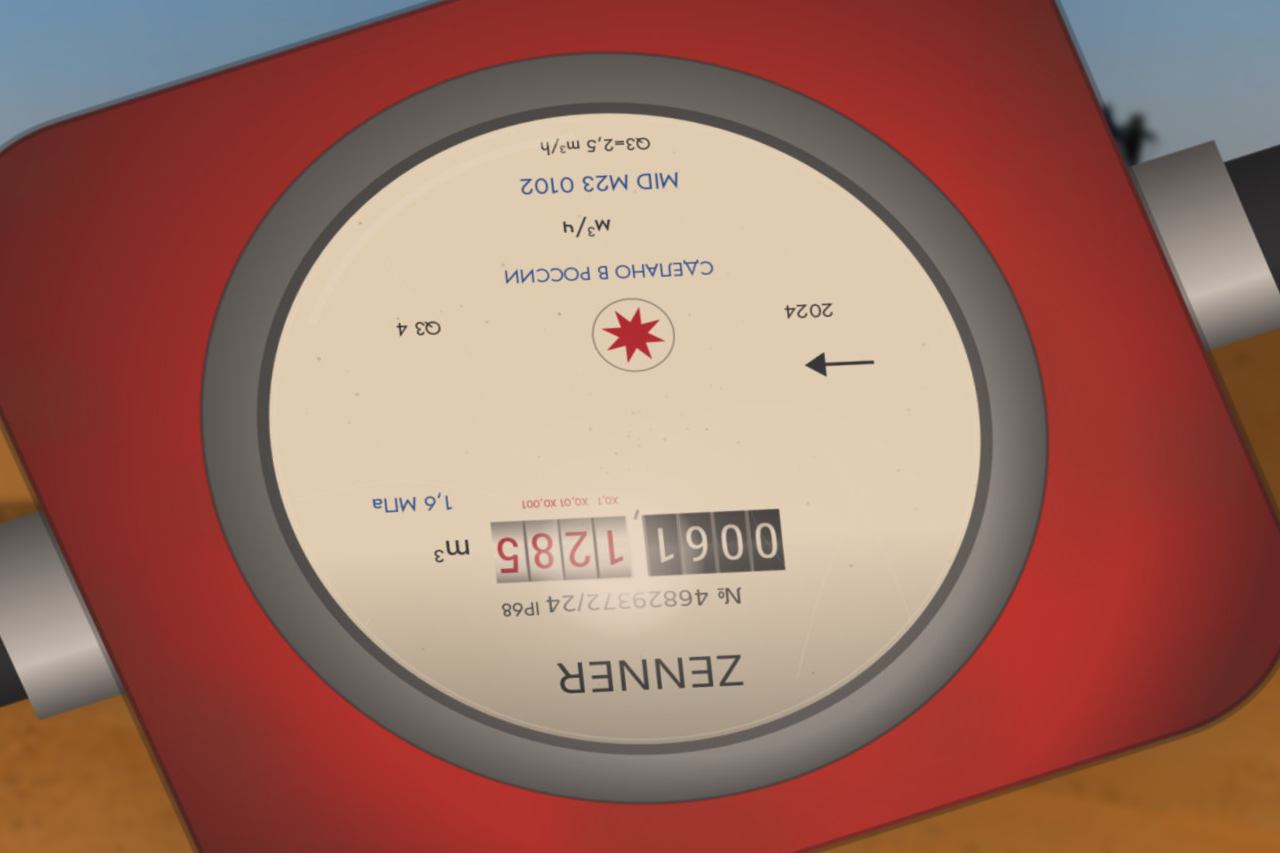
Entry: 61.1285 m³
